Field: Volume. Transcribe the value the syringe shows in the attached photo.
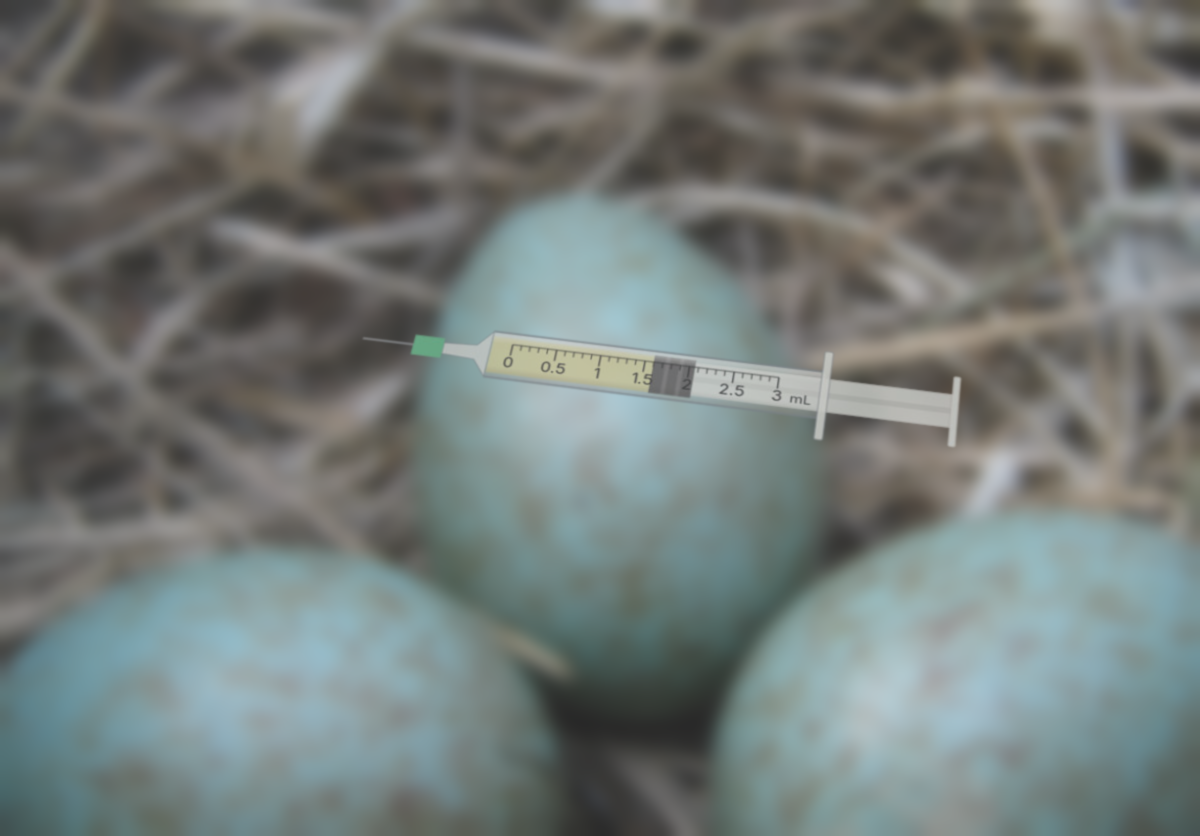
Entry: 1.6 mL
